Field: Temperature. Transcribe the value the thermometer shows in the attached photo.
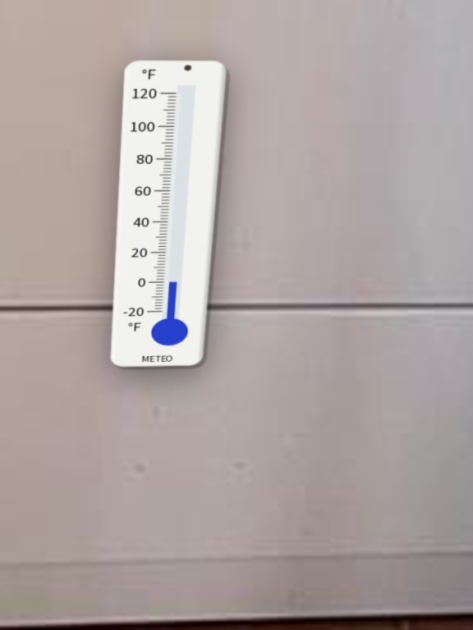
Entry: 0 °F
